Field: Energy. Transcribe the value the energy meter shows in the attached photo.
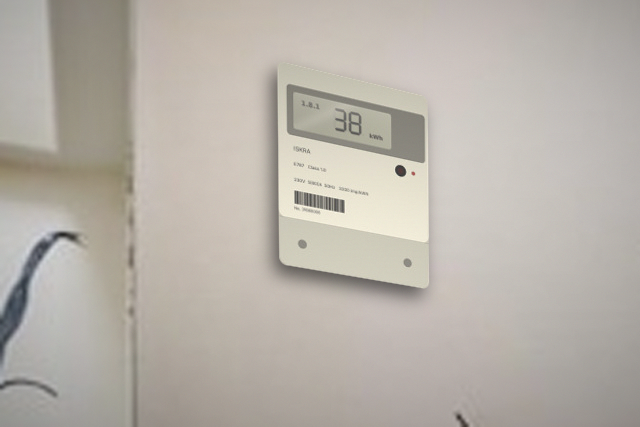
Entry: 38 kWh
